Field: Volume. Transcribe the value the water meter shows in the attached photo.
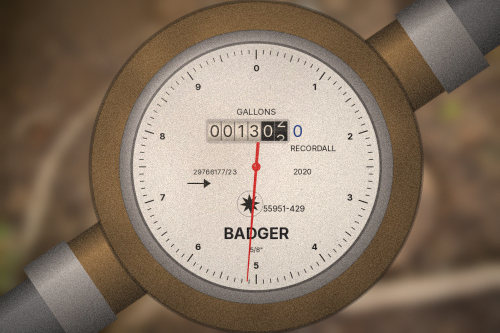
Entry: 13025.1 gal
